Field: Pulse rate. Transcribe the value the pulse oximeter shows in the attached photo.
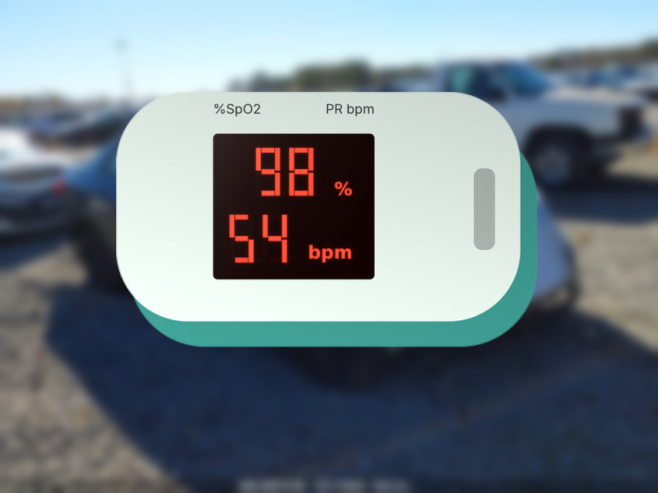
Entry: 54 bpm
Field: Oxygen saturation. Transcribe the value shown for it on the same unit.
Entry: 98 %
